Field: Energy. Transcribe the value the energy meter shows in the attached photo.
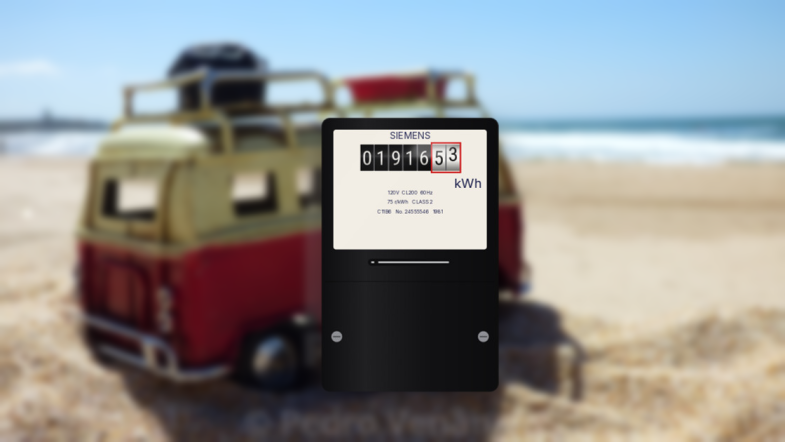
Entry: 1916.53 kWh
